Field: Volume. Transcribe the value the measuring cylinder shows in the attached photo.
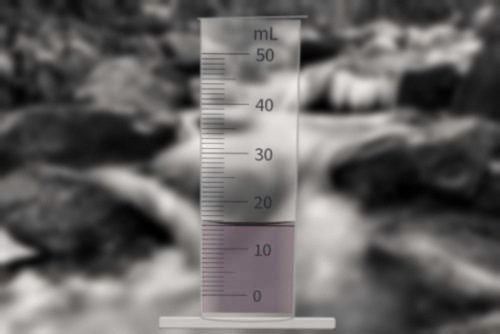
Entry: 15 mL
